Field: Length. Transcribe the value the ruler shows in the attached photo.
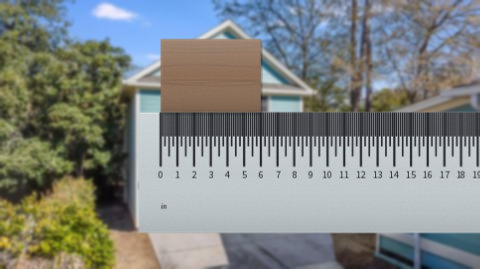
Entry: 6 in
